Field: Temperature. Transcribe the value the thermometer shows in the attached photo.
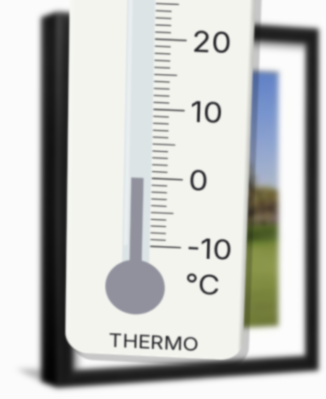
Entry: 0 °C
